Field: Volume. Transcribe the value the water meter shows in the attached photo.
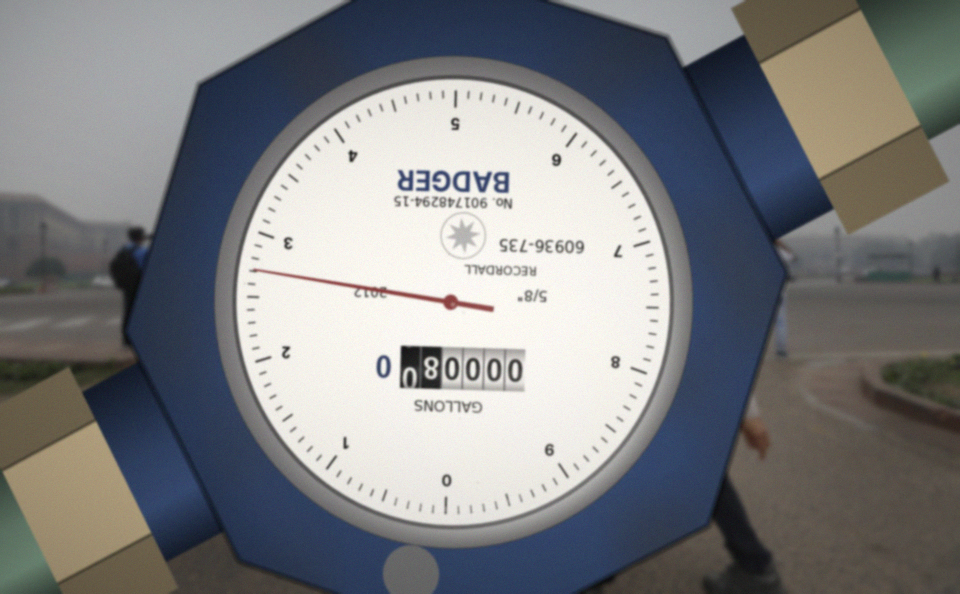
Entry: 802.7 gal
